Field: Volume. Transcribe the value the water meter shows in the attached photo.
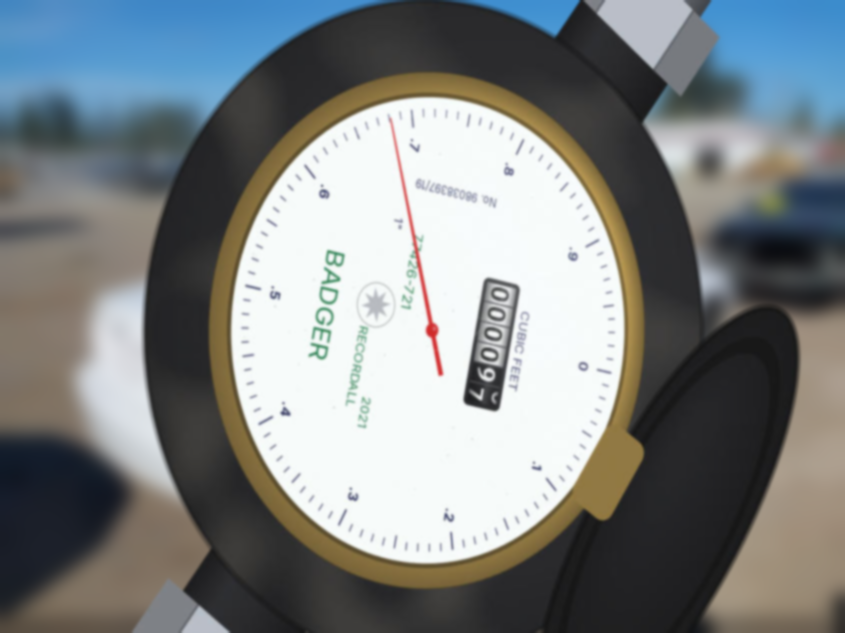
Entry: 96.68 ft³
